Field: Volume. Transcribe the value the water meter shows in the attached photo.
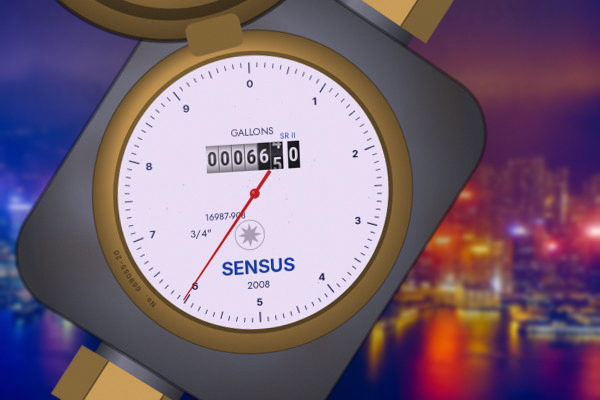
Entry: 6646.0 gal
